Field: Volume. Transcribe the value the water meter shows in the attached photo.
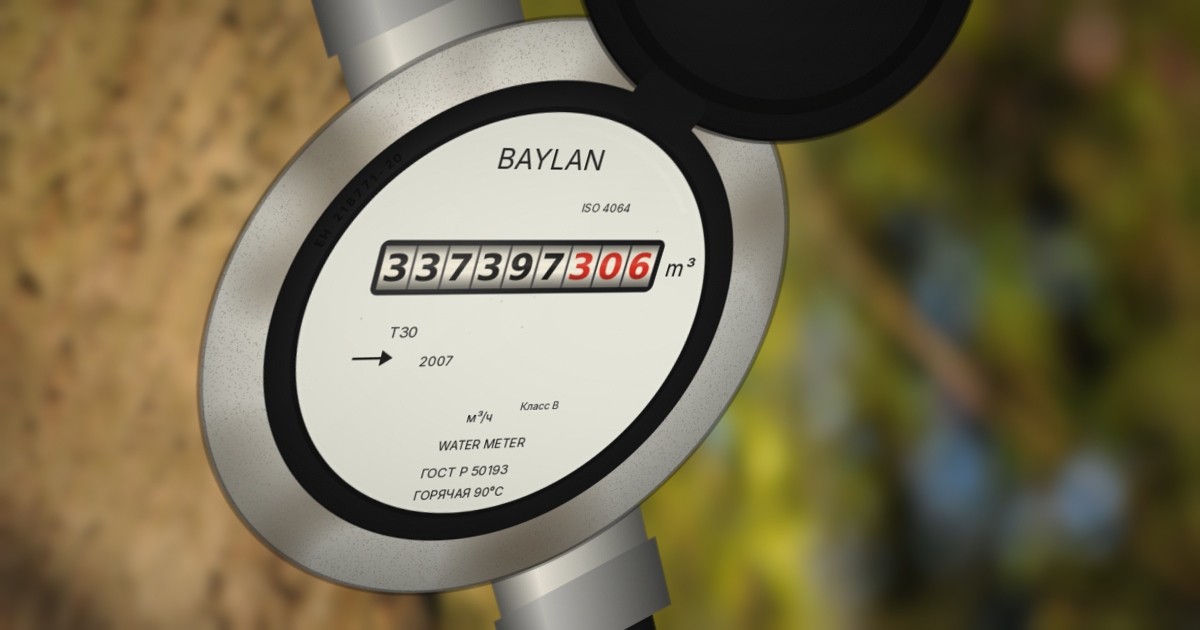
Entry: 337397.306 m³
